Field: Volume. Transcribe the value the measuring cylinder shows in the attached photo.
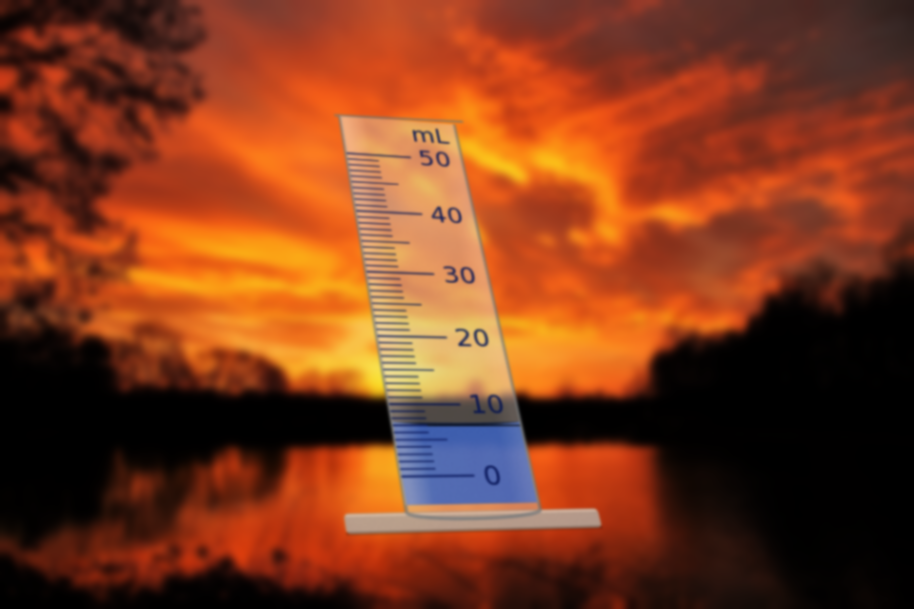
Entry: 7 mL
